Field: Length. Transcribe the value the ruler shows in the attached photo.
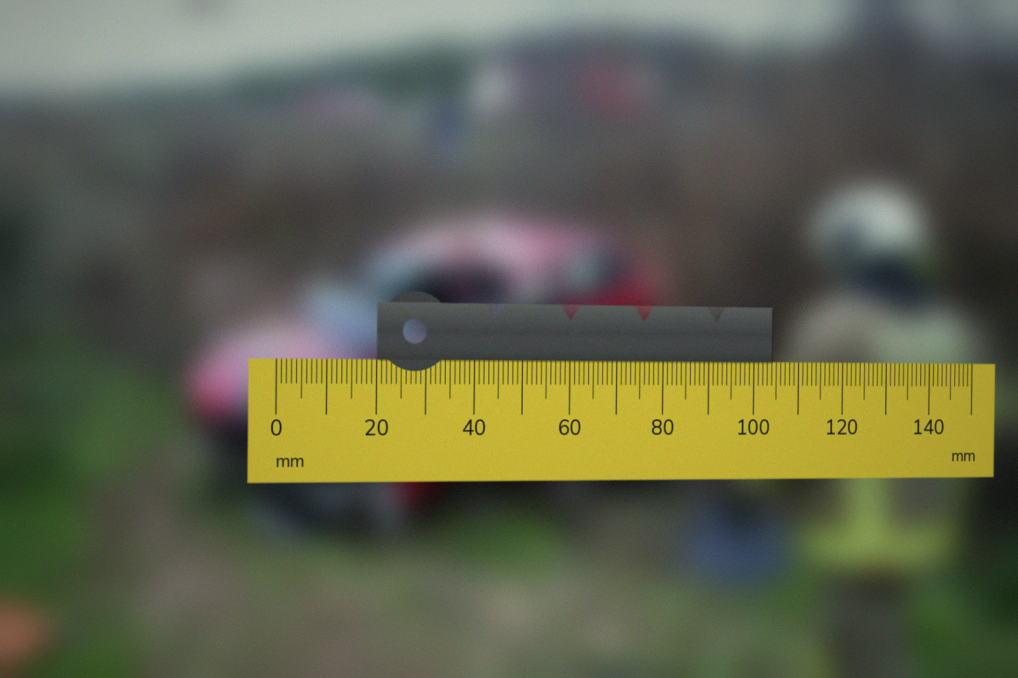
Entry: 84 mm
